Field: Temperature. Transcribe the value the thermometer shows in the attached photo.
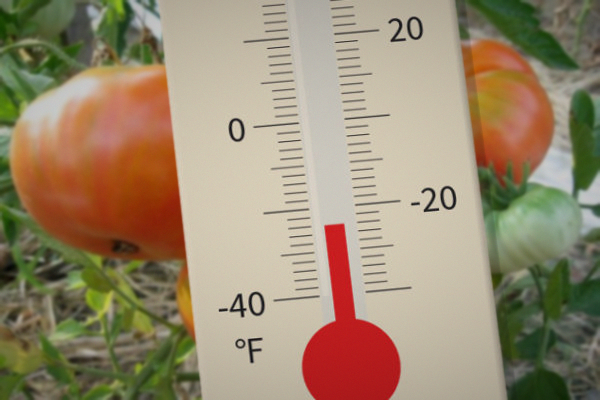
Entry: -24 °F
